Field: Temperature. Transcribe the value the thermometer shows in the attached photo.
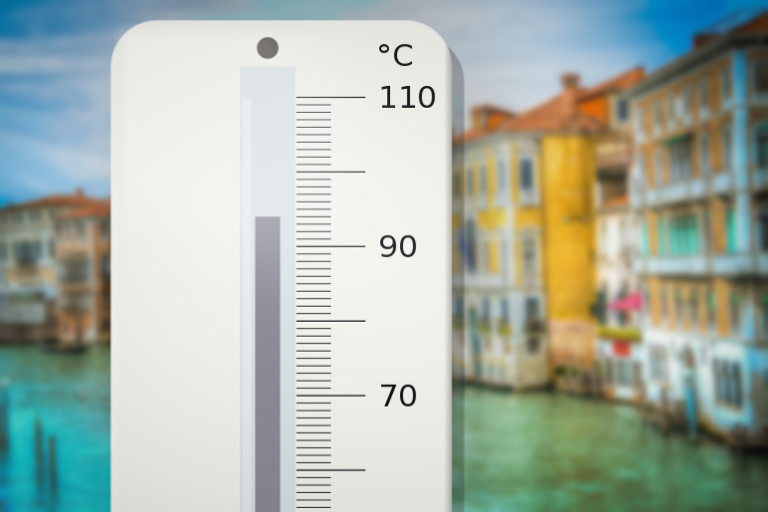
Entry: 94 °C
